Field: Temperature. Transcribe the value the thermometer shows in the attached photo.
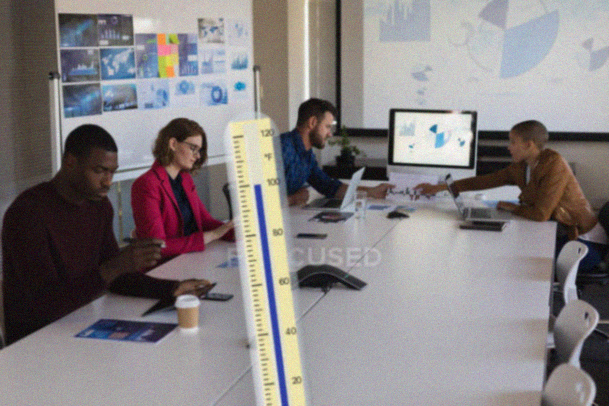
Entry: 100 °F
